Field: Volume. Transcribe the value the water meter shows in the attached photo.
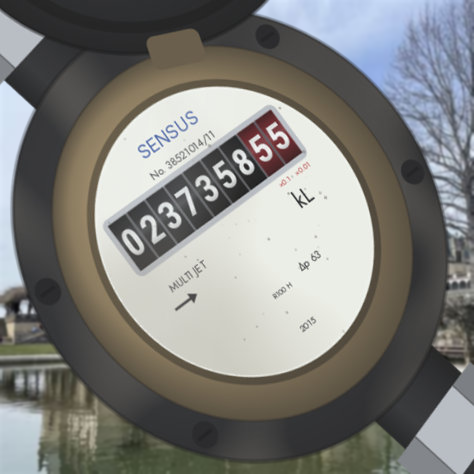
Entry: 237358.55 kL
